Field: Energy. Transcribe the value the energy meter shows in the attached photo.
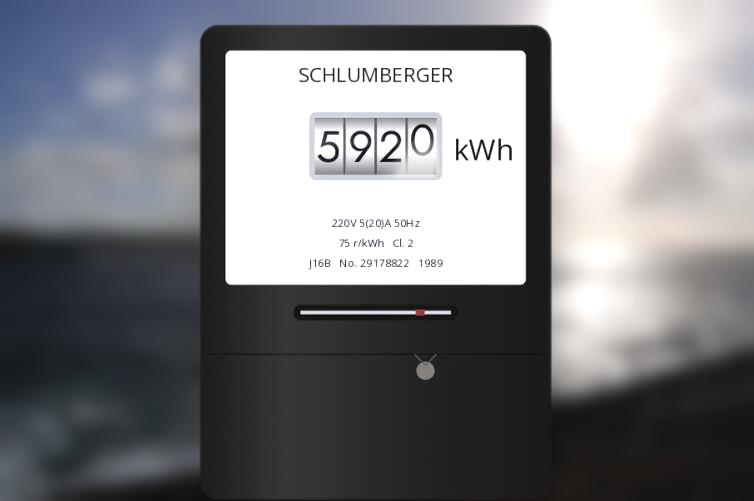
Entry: 5920 kWh
